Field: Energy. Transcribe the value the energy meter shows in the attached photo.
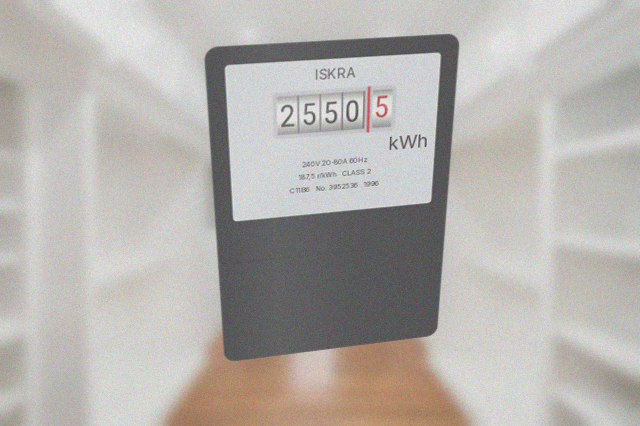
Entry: 2550.5 kWh
